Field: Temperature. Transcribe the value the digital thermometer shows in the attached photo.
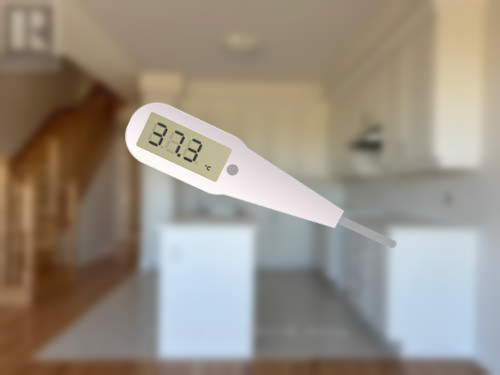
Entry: 37.3 °C
